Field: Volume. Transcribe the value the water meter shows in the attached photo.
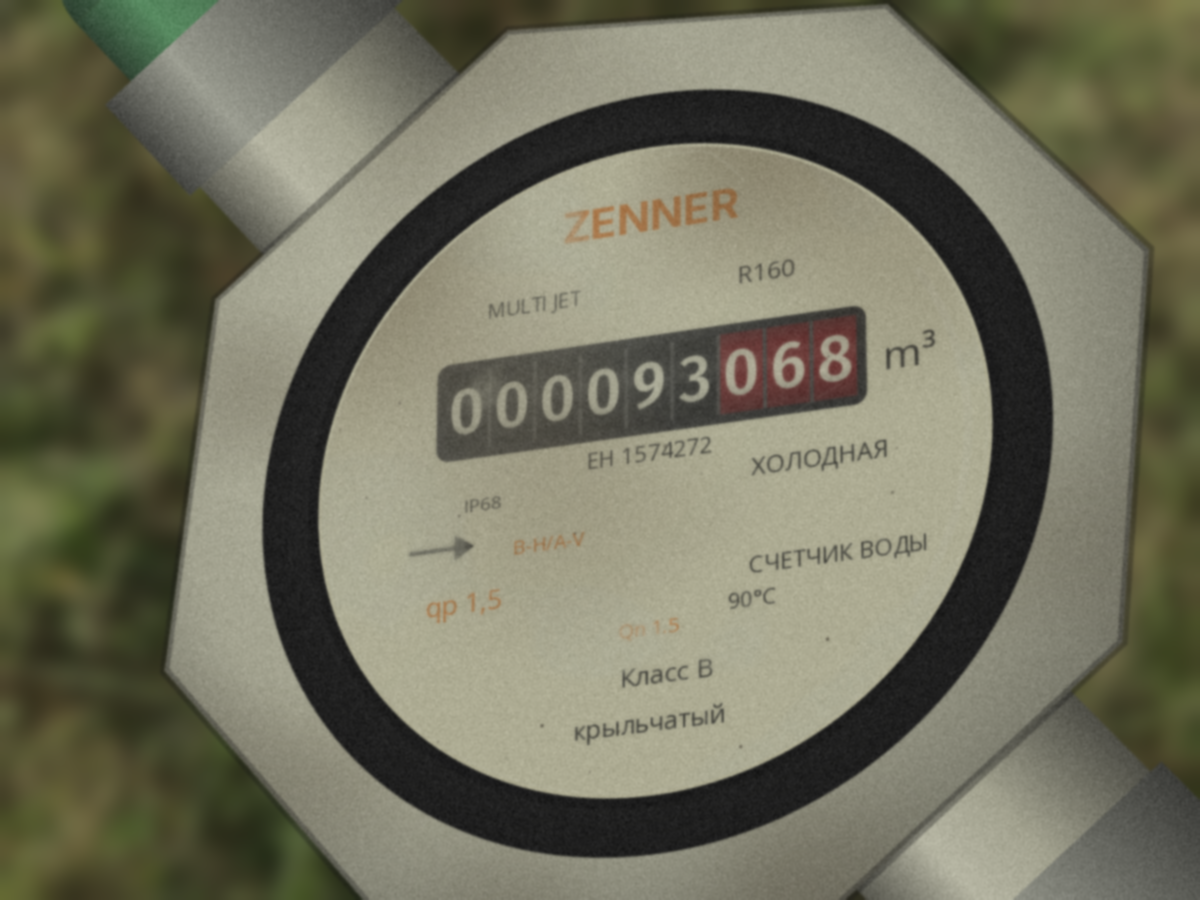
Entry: 93.068 m³
